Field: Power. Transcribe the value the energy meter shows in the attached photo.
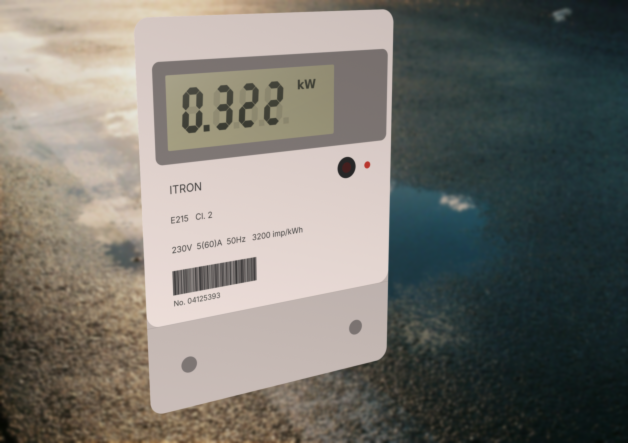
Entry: 0.322 kW
